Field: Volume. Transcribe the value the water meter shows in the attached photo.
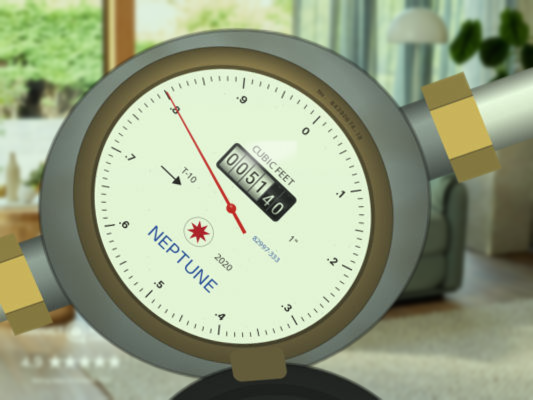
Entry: 5139.80 ft³
